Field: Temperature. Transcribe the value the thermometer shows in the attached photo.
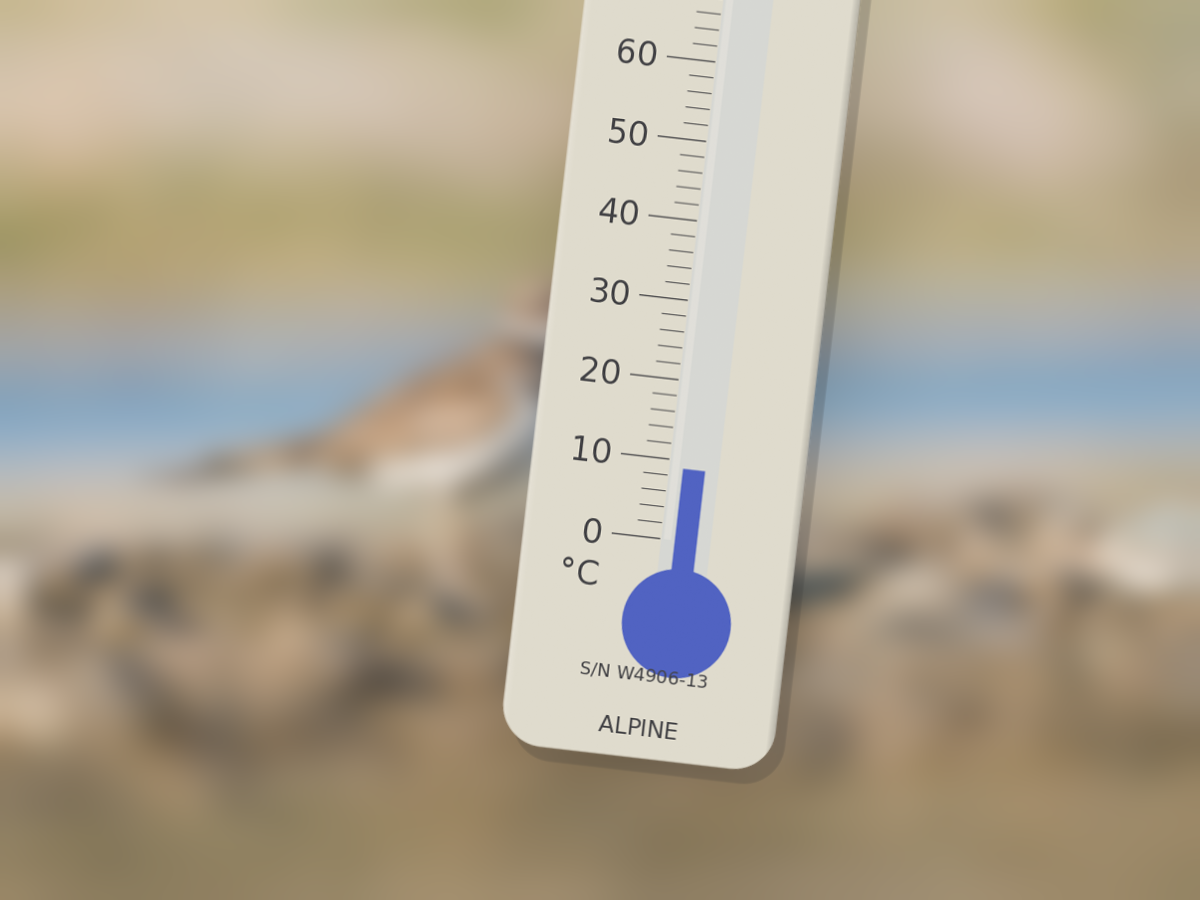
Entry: 9 °C
